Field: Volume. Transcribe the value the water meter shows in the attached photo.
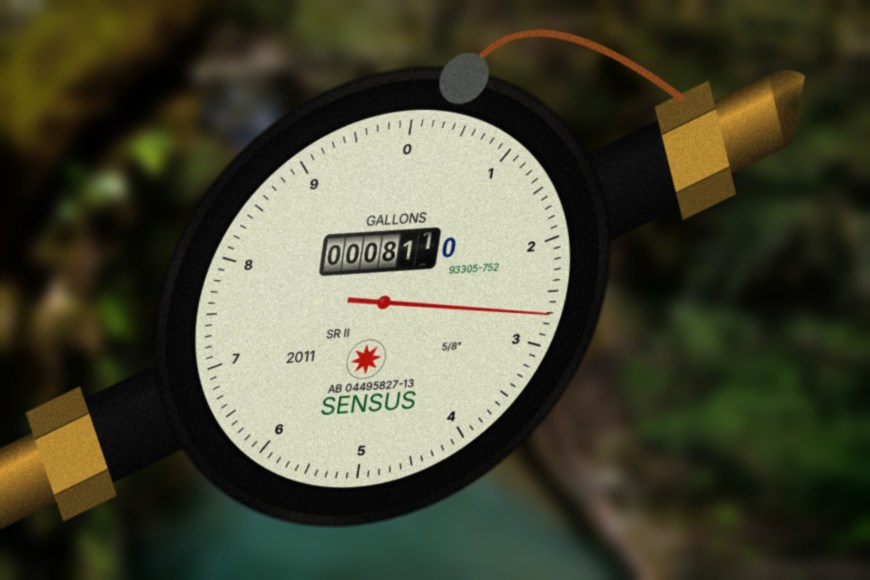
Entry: 8112.7 gal
